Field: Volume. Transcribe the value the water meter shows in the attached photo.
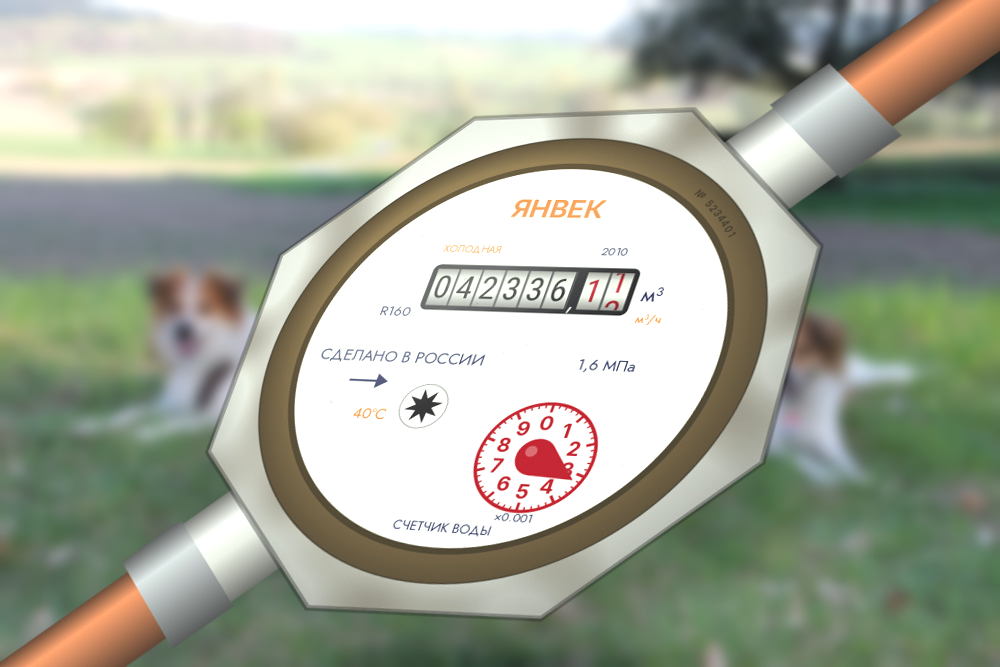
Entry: 42336.113 m³
